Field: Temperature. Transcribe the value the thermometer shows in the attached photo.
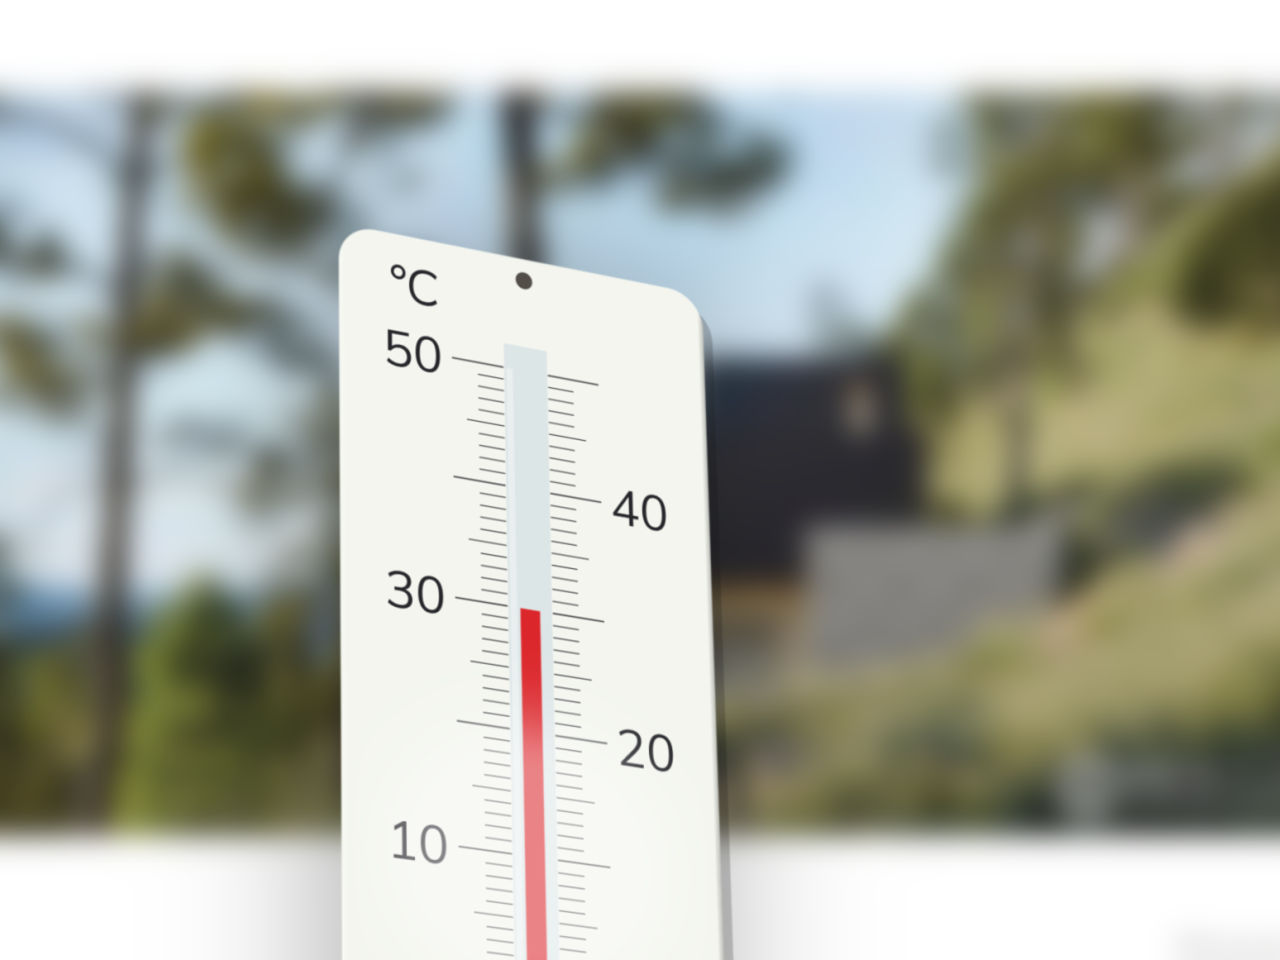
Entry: 30 °C
